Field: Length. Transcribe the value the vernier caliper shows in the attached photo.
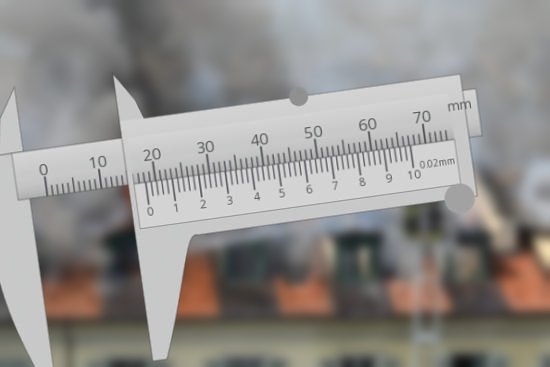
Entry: 18.2 mm
